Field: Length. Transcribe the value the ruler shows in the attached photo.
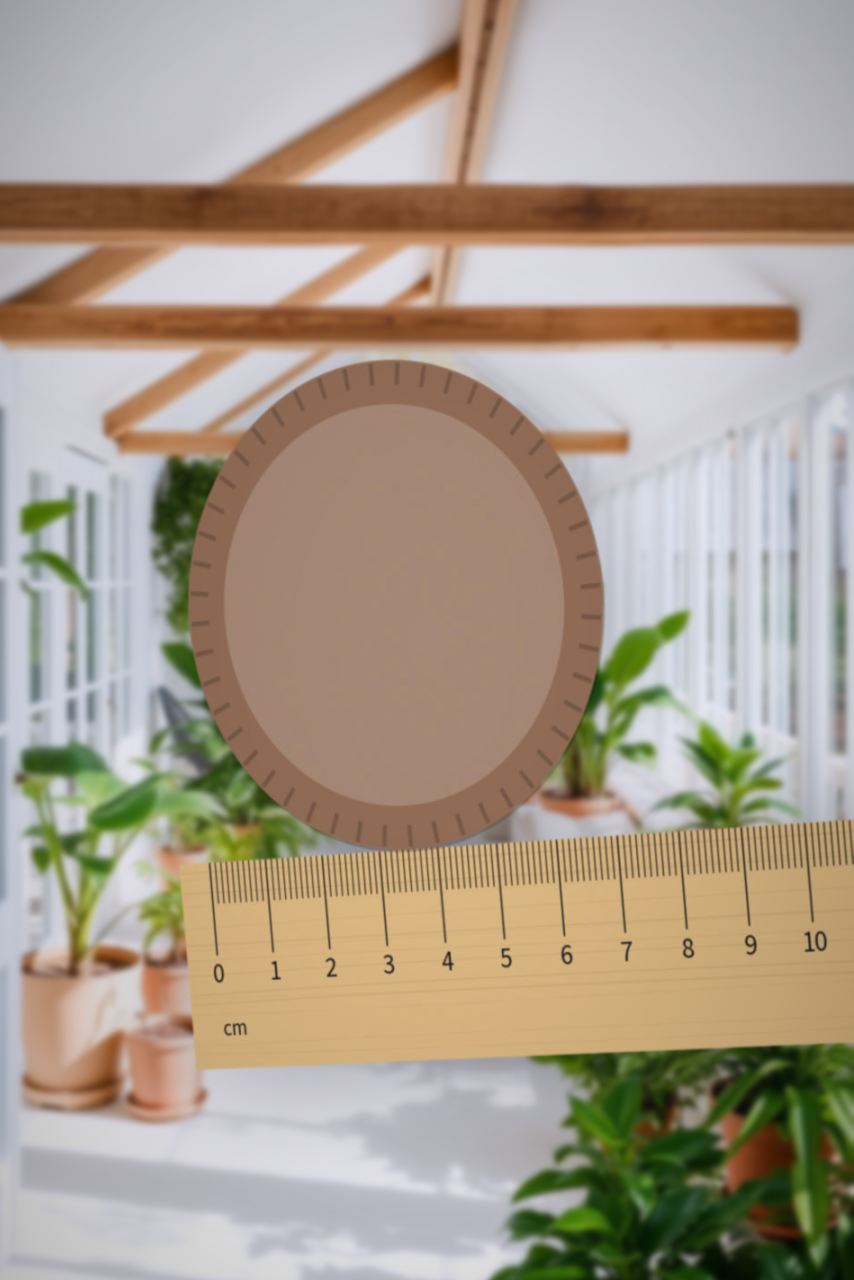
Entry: 7.1 cm
